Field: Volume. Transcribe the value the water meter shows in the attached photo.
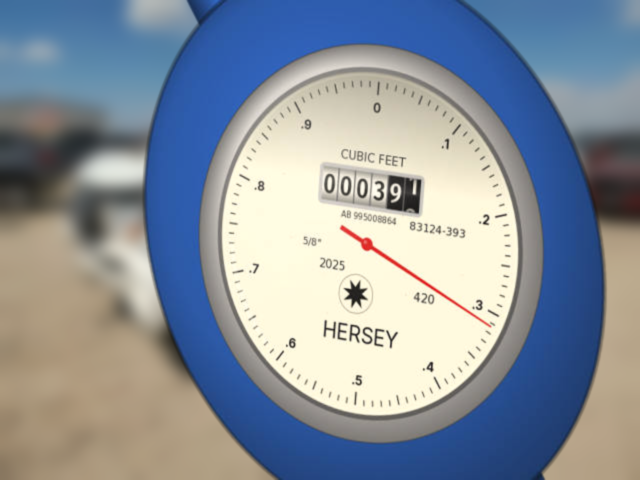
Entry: 391.31 ft³
